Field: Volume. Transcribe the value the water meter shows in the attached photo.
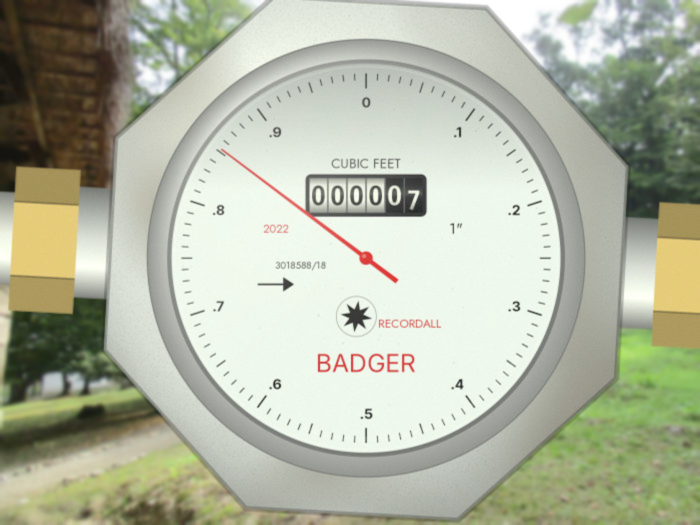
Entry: 6.85 ft³
